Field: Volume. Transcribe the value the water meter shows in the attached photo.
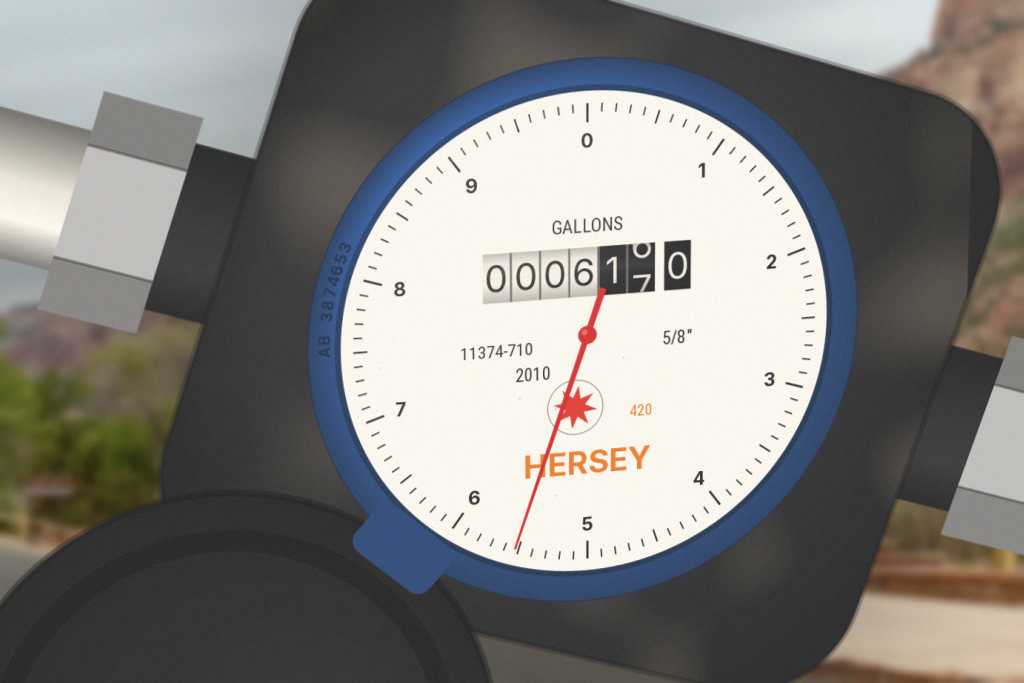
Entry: 6165.5 gal
